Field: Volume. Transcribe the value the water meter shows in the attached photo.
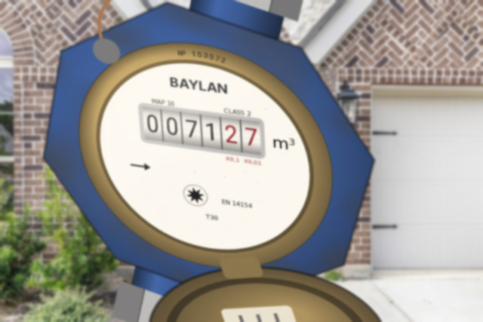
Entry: 71.27 m³
